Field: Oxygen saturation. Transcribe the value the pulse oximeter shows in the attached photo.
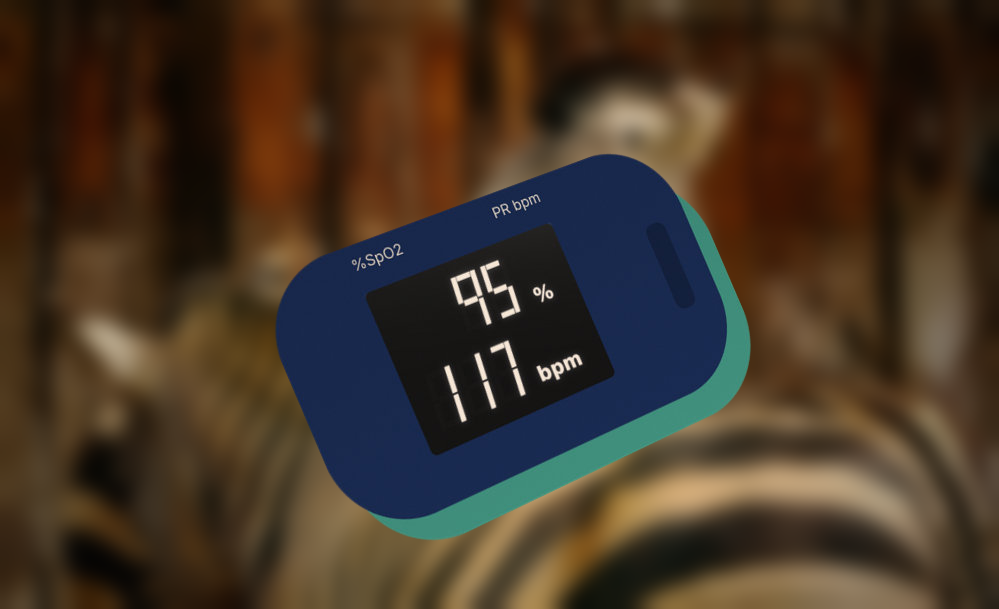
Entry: 95 %
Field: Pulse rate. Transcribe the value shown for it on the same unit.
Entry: 117 bpm
